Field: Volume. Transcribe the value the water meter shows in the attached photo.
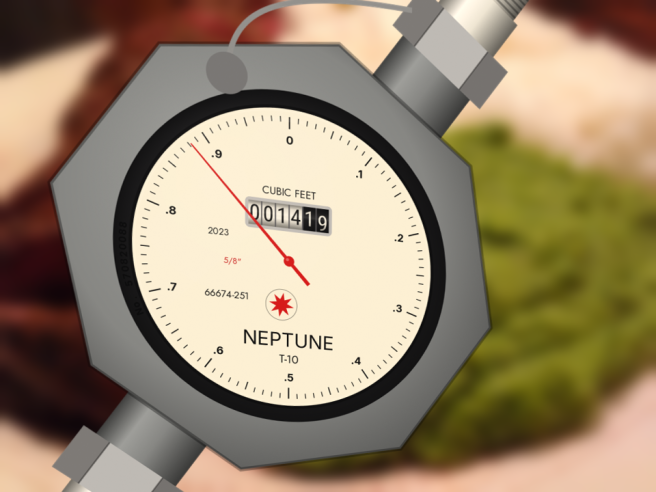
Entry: 1418.88 ft³
